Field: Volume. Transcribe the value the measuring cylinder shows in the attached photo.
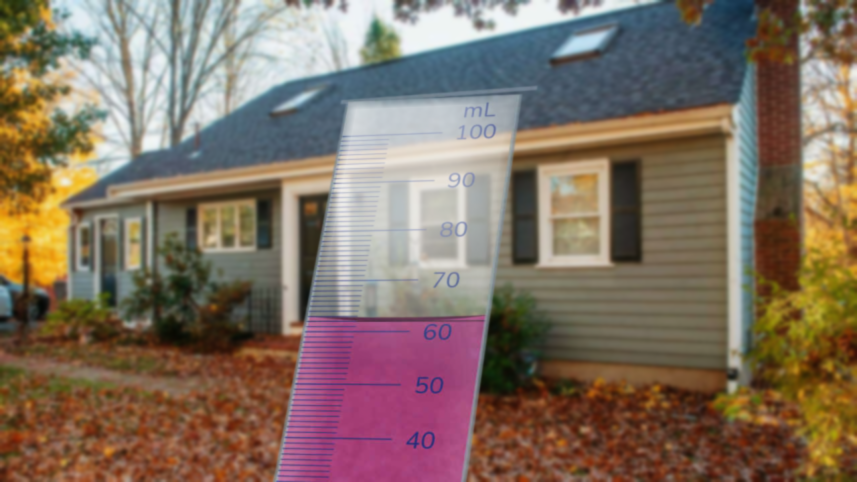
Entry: 62 mL
